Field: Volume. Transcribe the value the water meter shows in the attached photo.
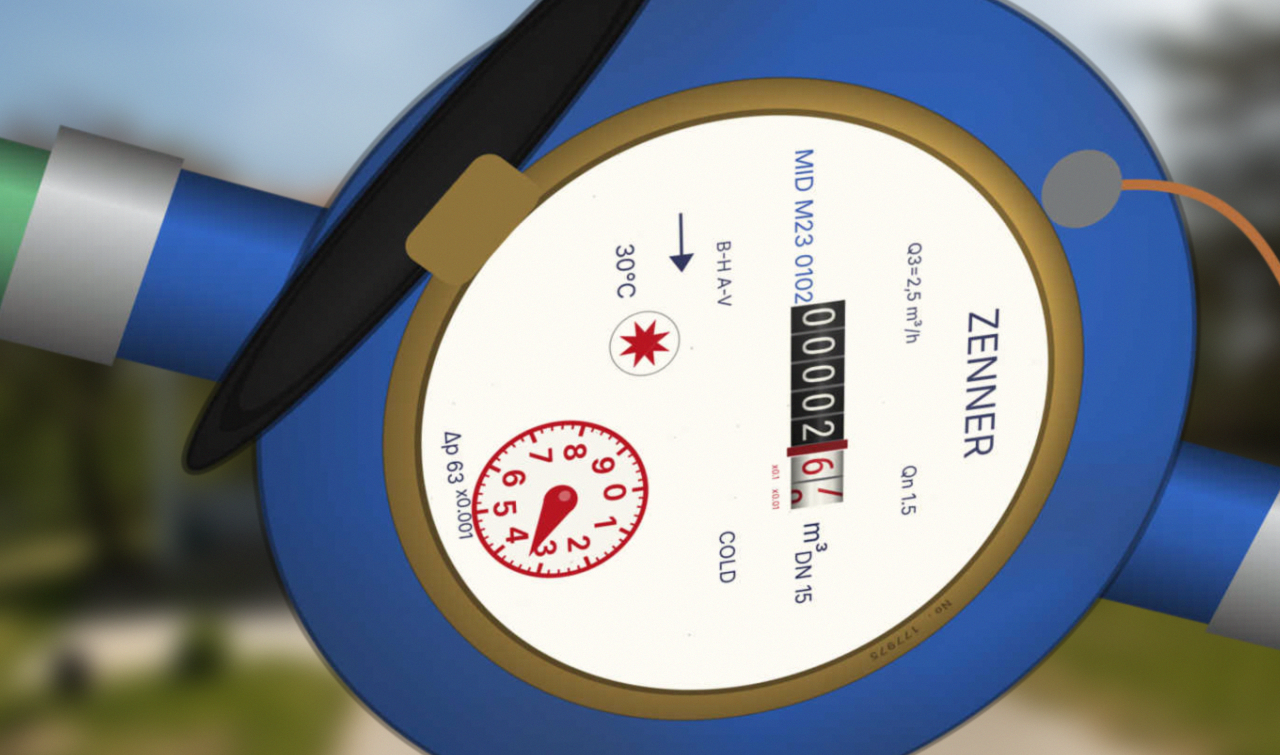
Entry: 2.673 m³
